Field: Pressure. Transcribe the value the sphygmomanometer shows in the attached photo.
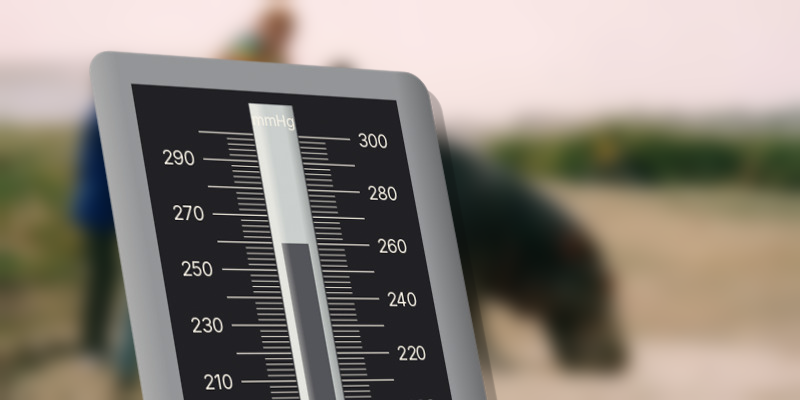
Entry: 260 mmHg
